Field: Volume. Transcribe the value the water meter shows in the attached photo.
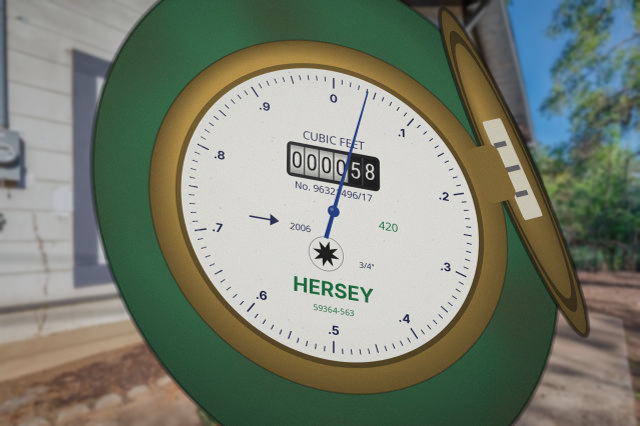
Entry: 58.04 ft³
